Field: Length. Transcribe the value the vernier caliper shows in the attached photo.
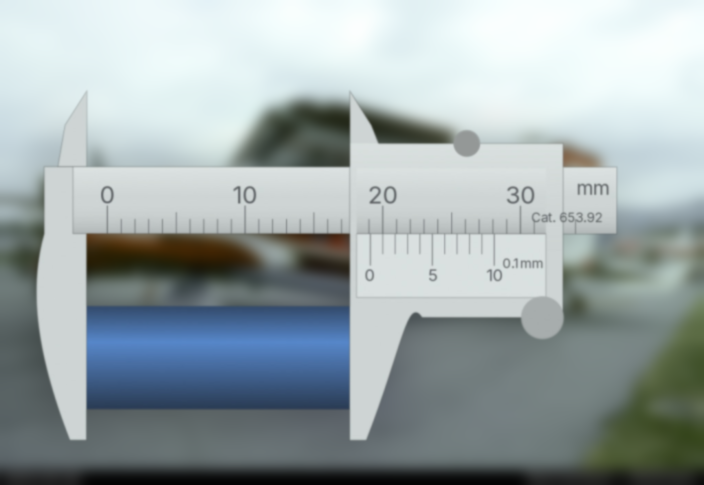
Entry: 19.1 mm
